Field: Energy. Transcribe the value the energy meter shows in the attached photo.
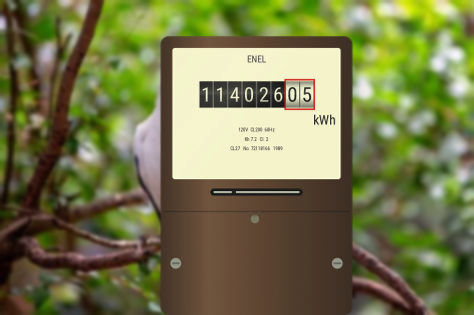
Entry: 114026.05 kWh
